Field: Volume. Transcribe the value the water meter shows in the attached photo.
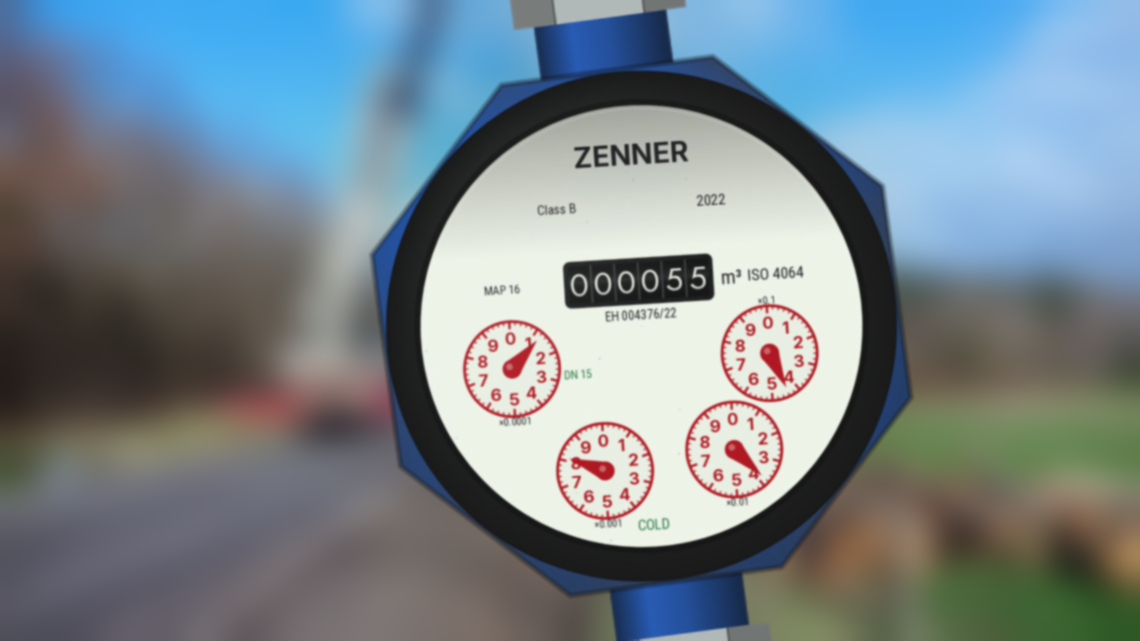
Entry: 55.4381 m³
